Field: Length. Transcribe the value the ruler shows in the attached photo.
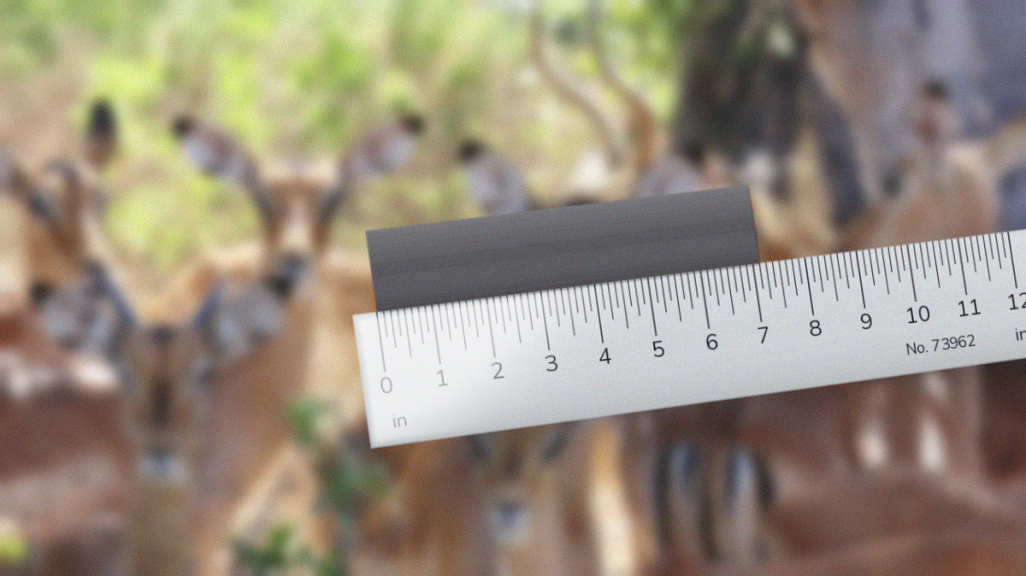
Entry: 7.125 in
